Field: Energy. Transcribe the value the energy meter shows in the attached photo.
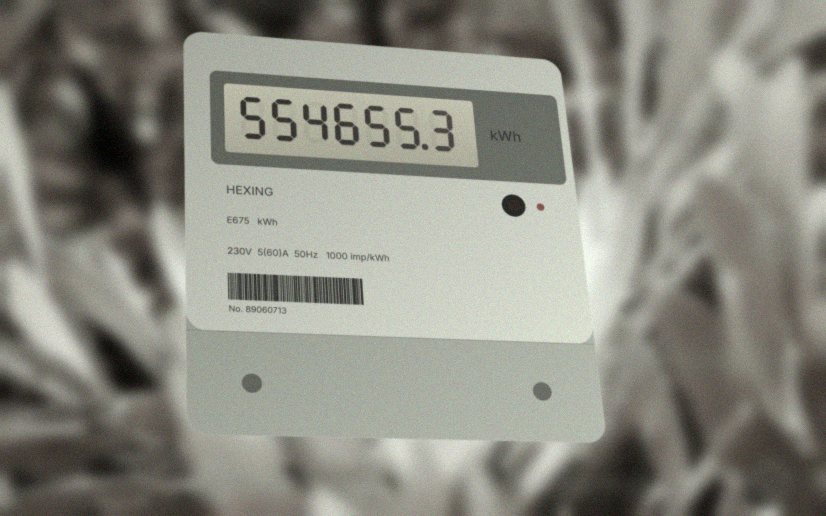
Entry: 554655.3 kWh
